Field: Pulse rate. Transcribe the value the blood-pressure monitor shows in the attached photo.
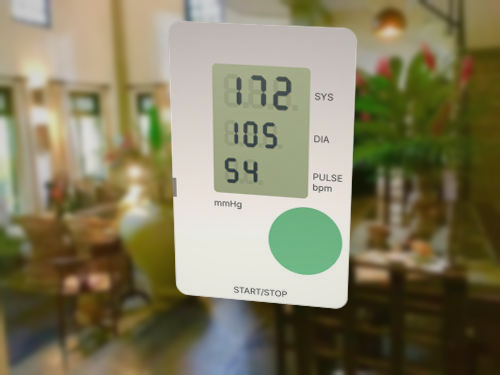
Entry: 54 bpm
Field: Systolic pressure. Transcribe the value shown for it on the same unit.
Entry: 172 mmHg
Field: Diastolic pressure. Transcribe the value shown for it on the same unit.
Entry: 105 mmHg
